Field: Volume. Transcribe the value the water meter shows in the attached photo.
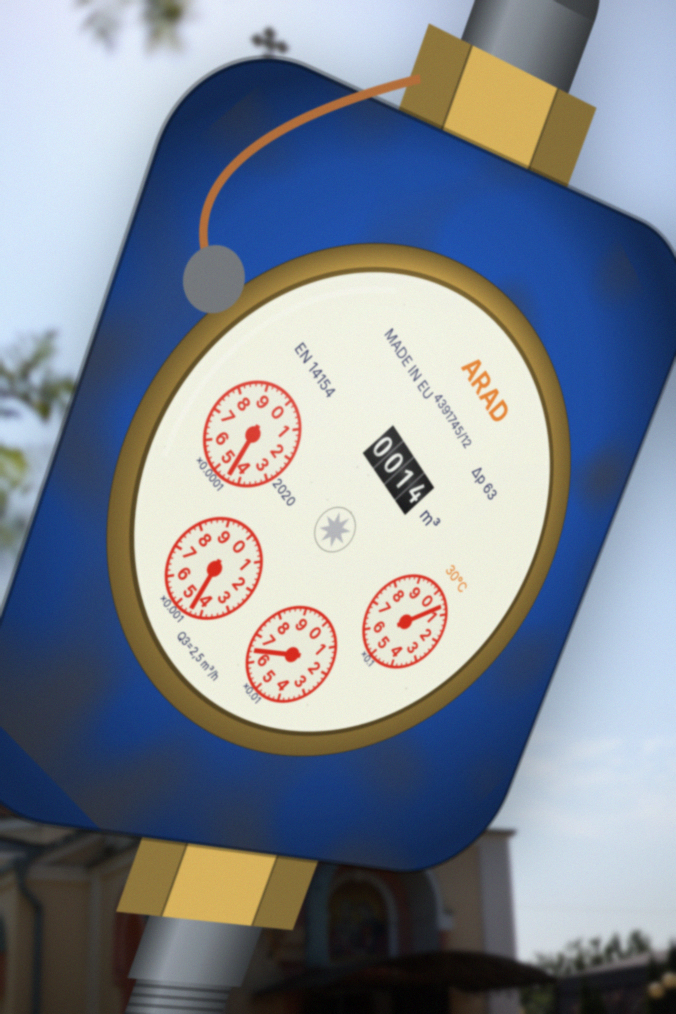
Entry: 14.0644 m³
